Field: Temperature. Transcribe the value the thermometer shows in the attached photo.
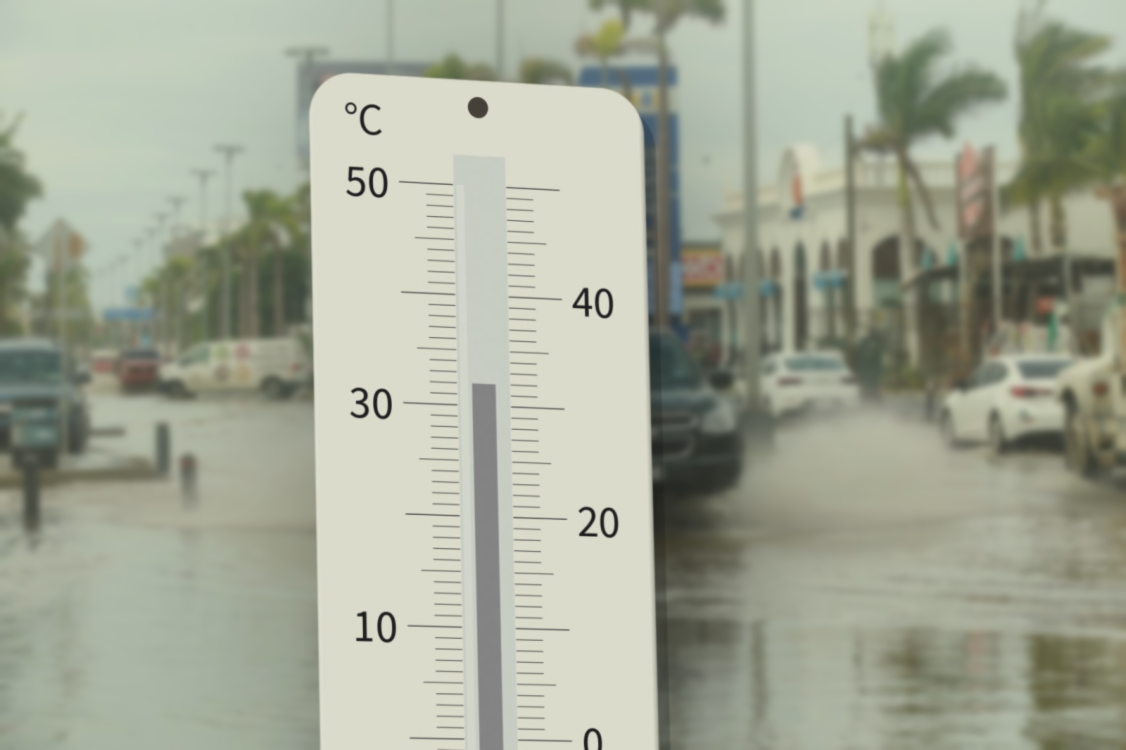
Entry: 32 °C
